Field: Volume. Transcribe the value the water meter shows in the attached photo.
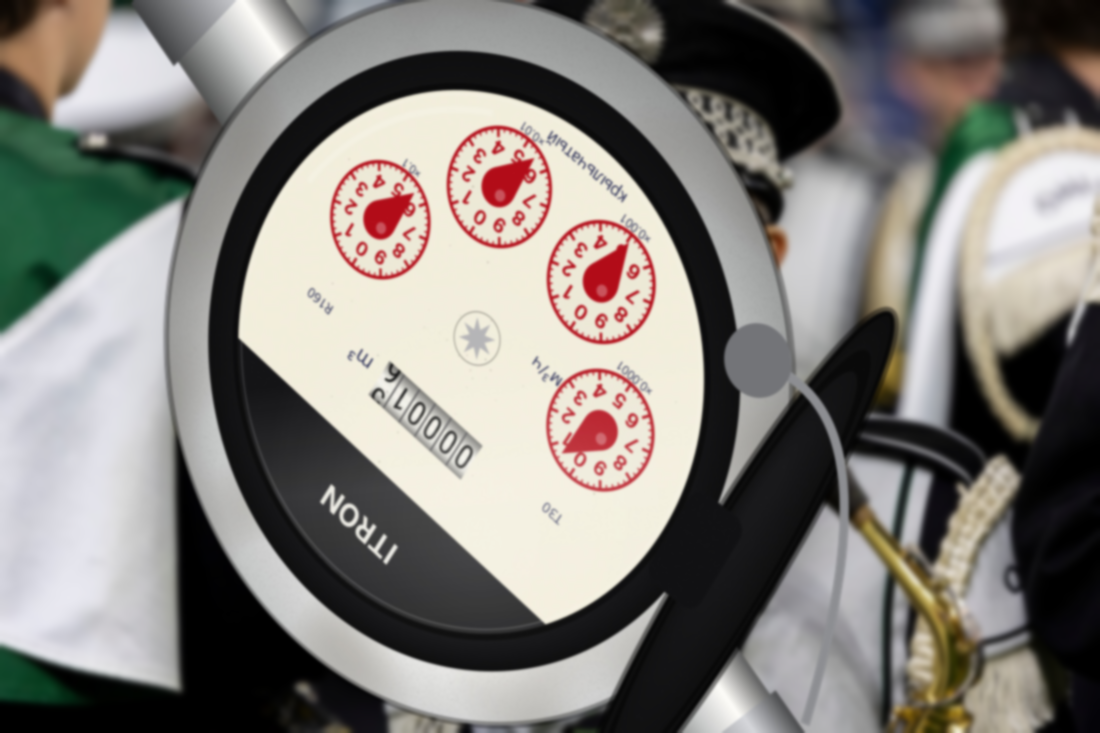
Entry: 15.5550 m³
